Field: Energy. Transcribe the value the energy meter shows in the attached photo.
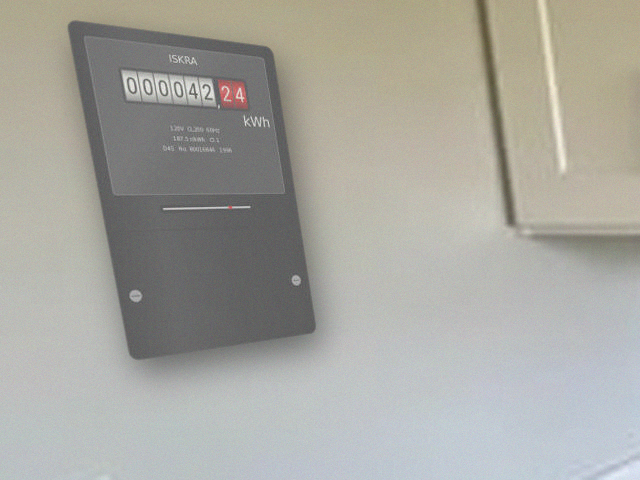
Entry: 42.24 kWh
